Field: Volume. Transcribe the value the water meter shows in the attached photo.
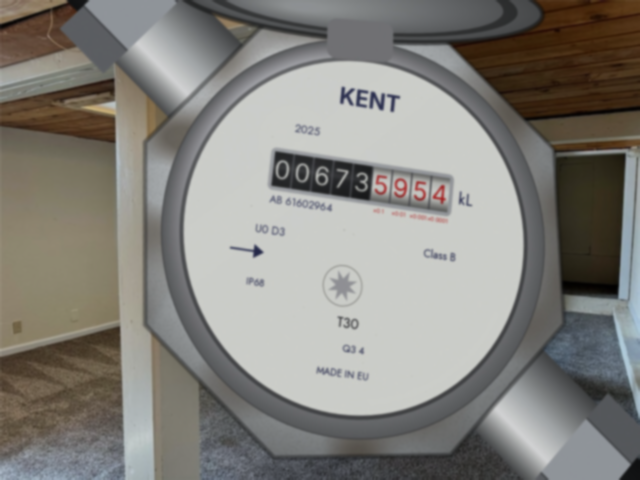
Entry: 673.5954 kL
